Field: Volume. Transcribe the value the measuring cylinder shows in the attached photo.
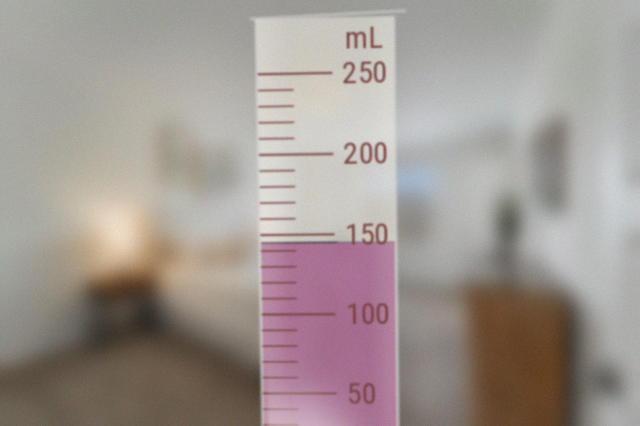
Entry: 145 mL
